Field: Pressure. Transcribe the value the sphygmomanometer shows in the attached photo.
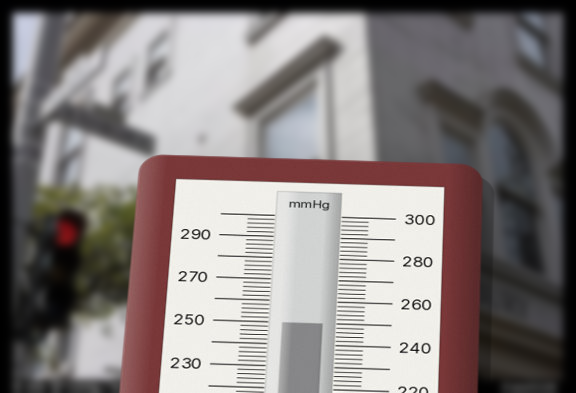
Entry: 250 mmHg
